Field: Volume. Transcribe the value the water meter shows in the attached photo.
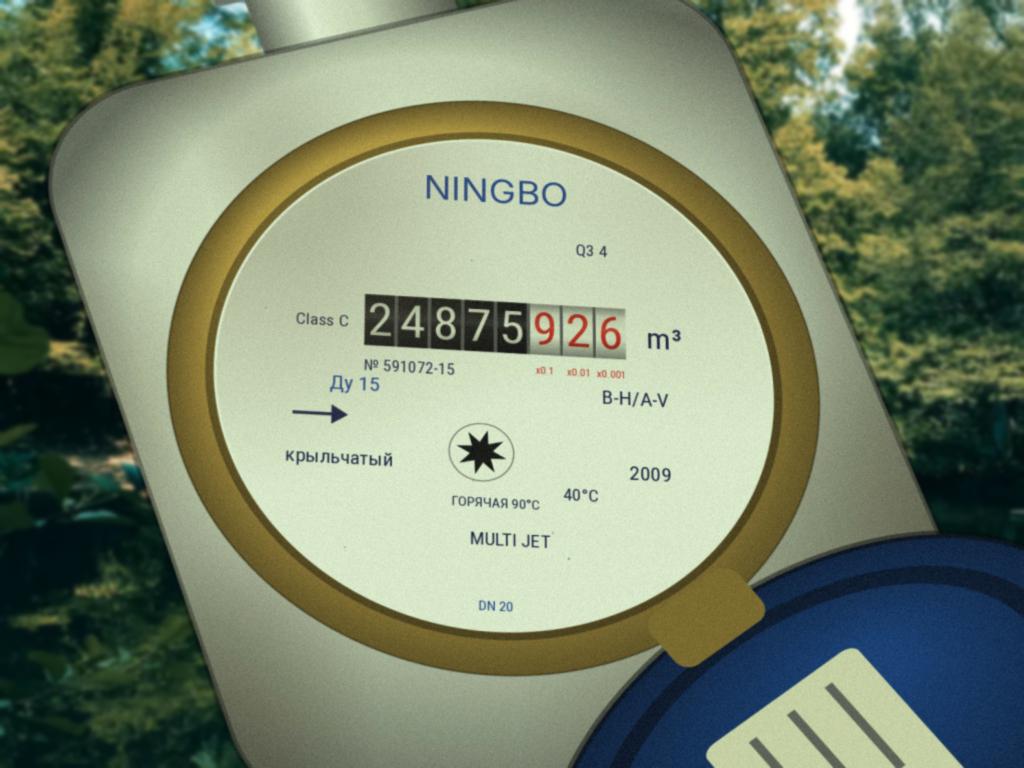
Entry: 24875.926 m³
